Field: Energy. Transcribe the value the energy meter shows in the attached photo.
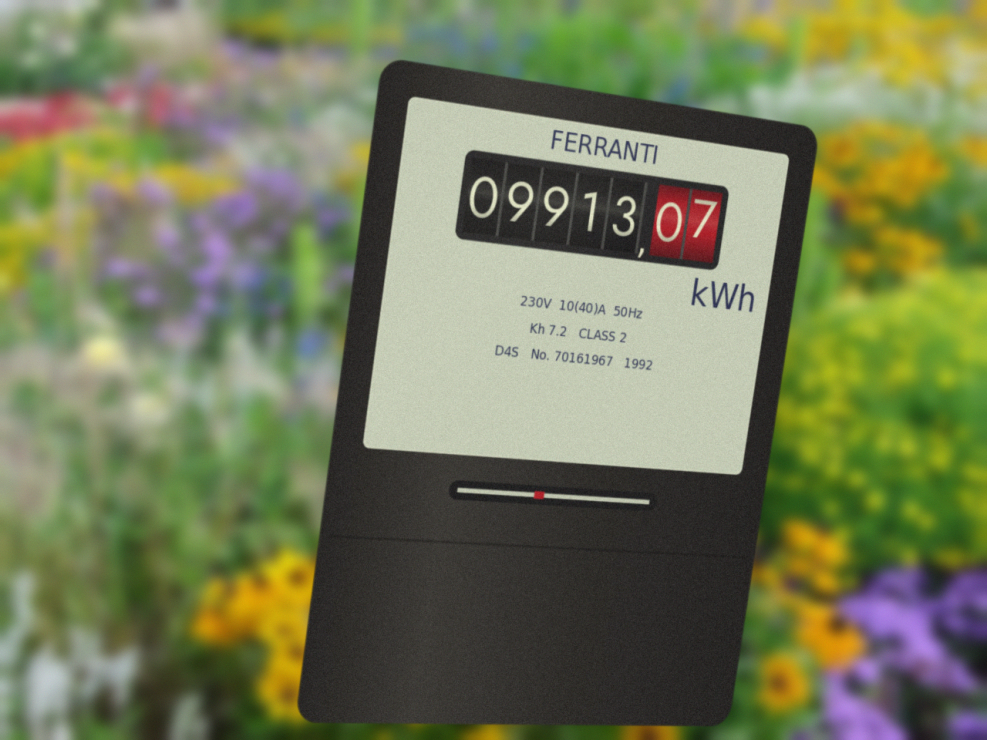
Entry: 9913.07 kWh
